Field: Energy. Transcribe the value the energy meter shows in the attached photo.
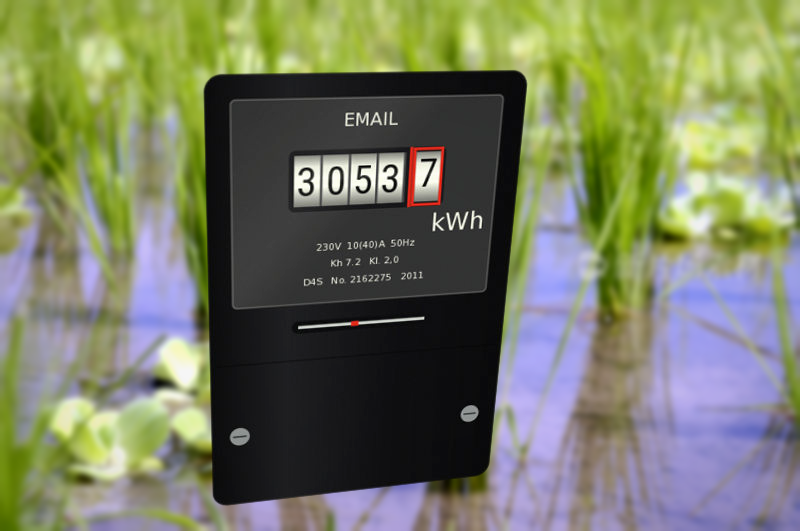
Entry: 3053.7 kWh
